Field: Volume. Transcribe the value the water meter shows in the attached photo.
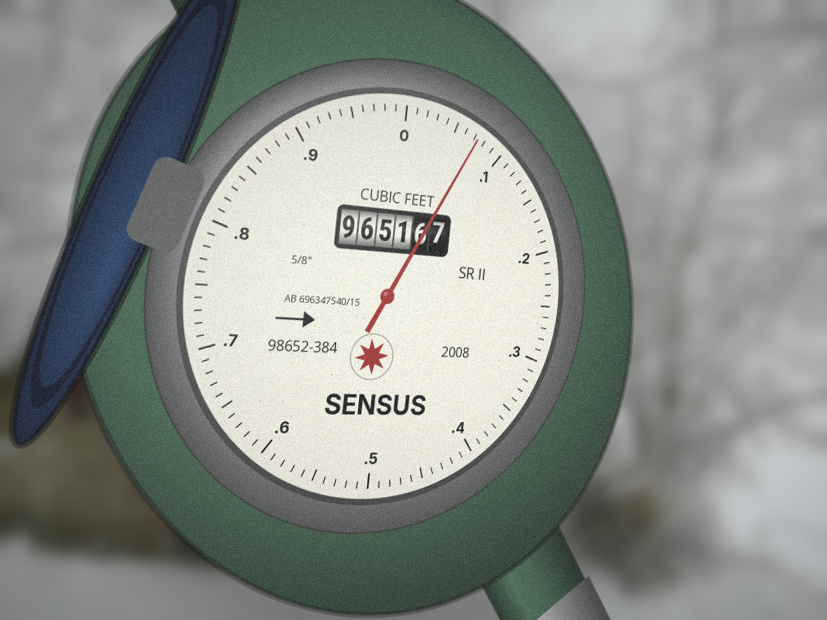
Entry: 965167.07 ft³
